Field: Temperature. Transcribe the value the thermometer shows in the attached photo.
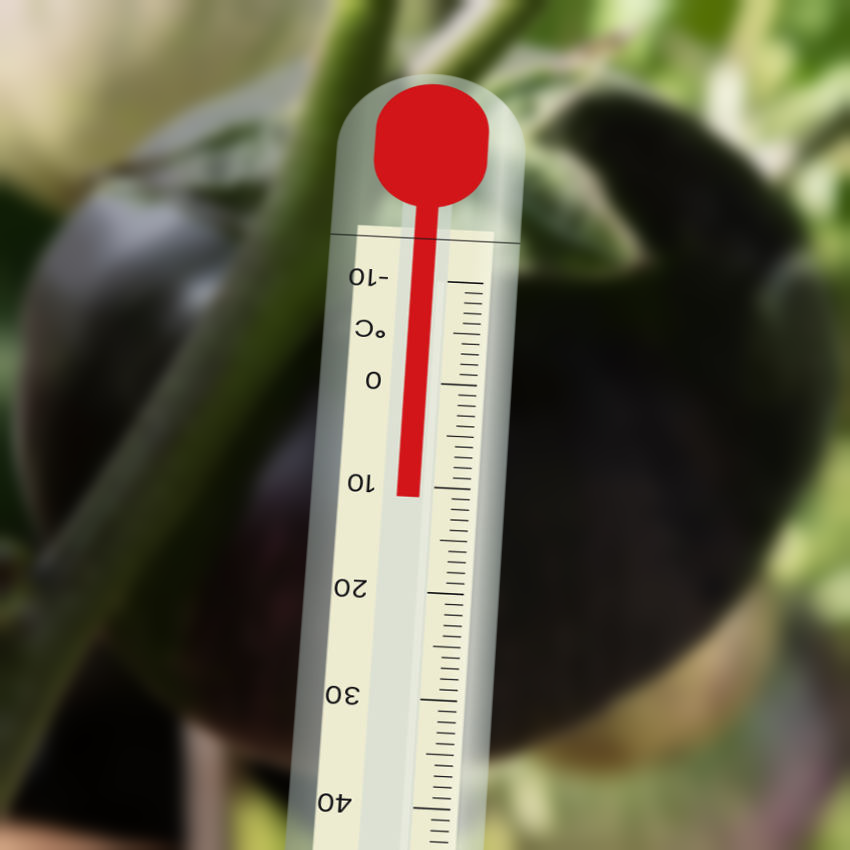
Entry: 11 °C
